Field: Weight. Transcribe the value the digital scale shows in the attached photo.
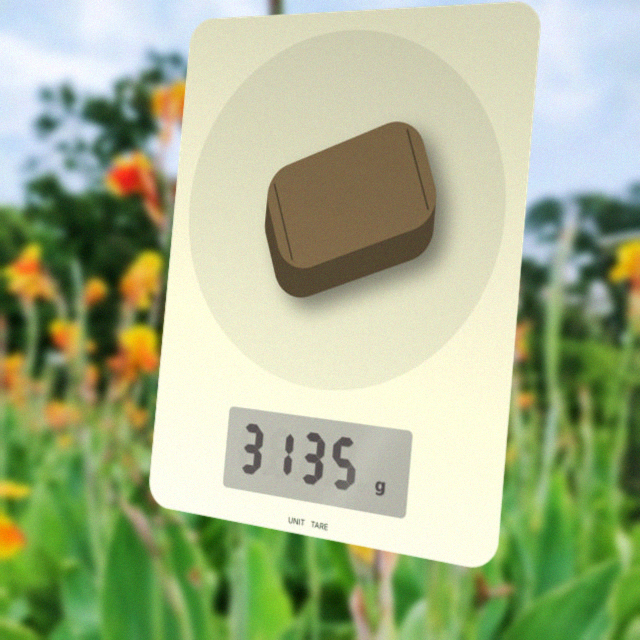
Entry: 3135 g
